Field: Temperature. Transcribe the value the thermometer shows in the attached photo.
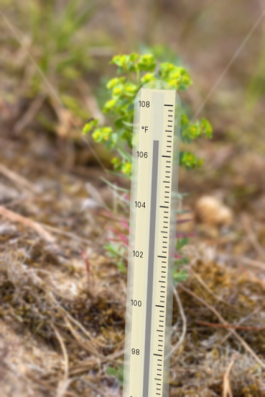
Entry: 106.6 °F
